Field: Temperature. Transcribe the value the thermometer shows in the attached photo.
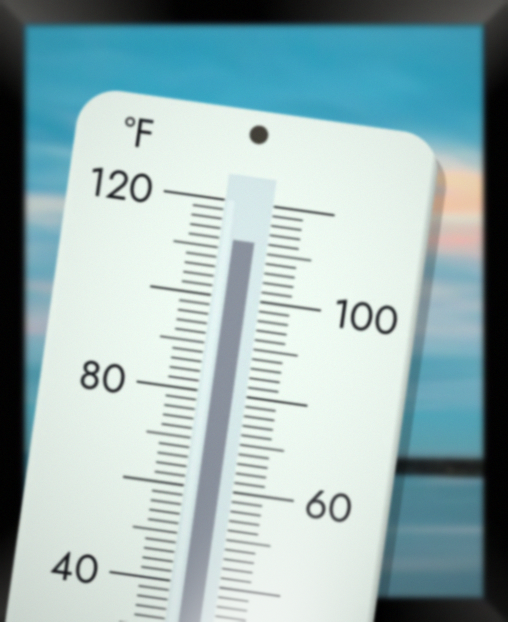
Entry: 112 °F
